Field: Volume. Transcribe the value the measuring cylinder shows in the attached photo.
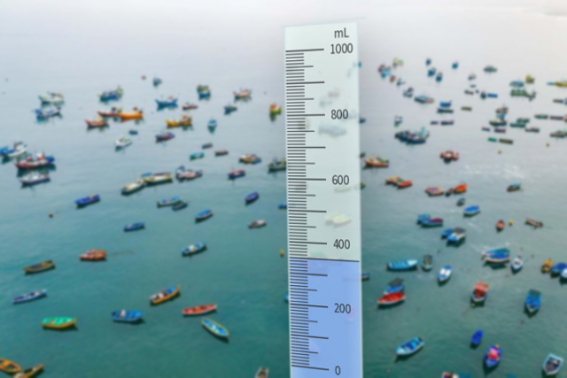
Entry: 350 mL
